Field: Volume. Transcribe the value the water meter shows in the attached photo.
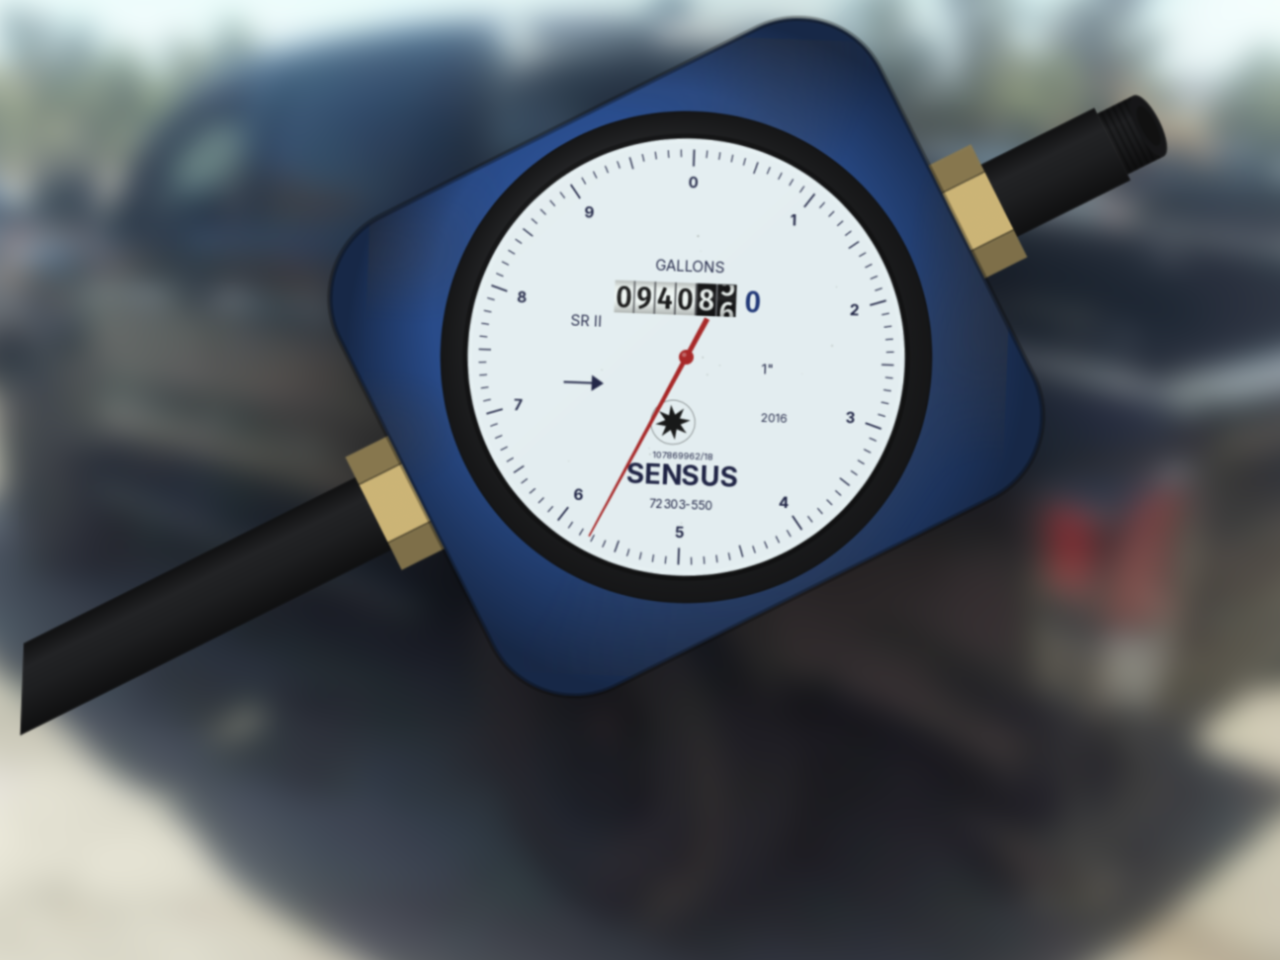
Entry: 940855.7 gal
